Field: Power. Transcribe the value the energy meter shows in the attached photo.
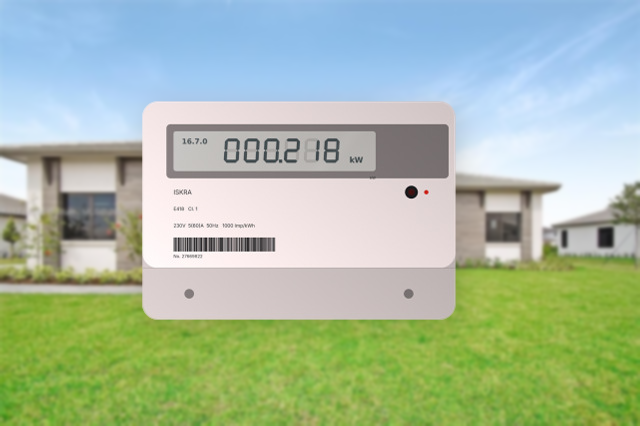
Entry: 0.218 kW
